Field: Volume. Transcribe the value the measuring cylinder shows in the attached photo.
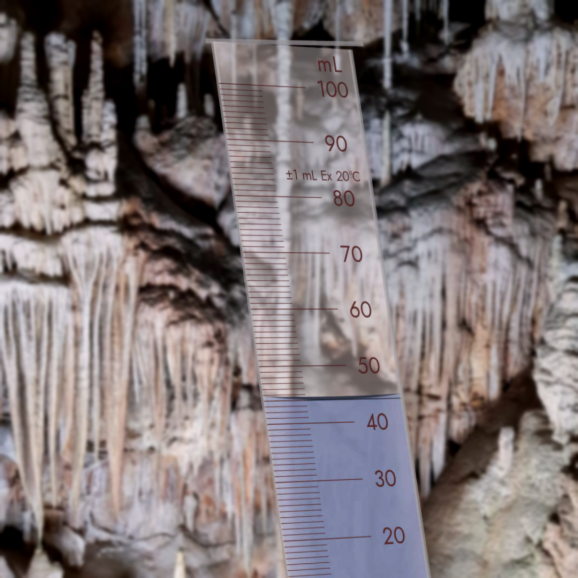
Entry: 44 mL
